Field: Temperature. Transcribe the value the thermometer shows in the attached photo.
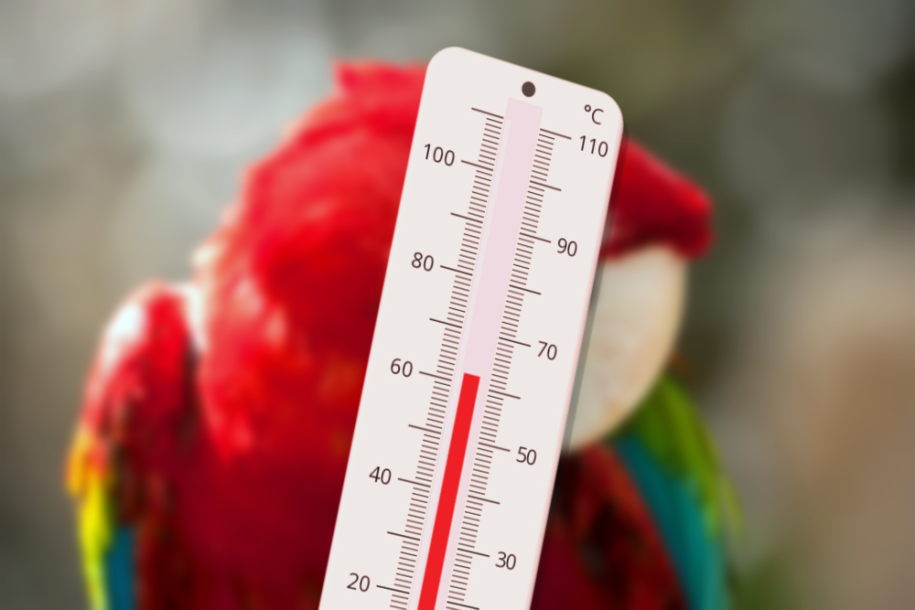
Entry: 62 °C
